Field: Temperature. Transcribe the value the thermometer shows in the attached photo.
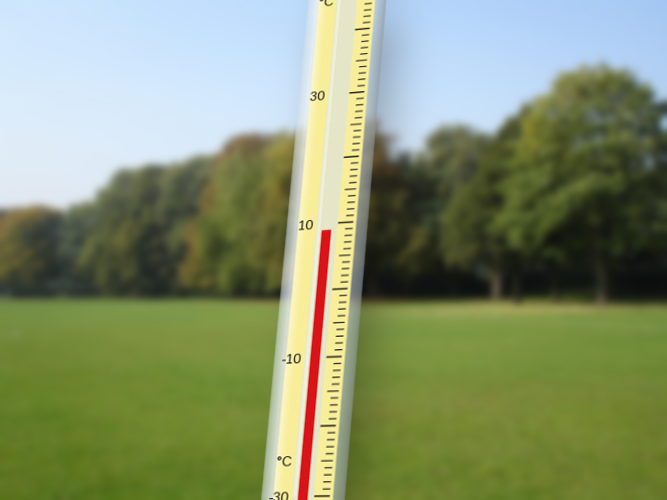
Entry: 9 °C
